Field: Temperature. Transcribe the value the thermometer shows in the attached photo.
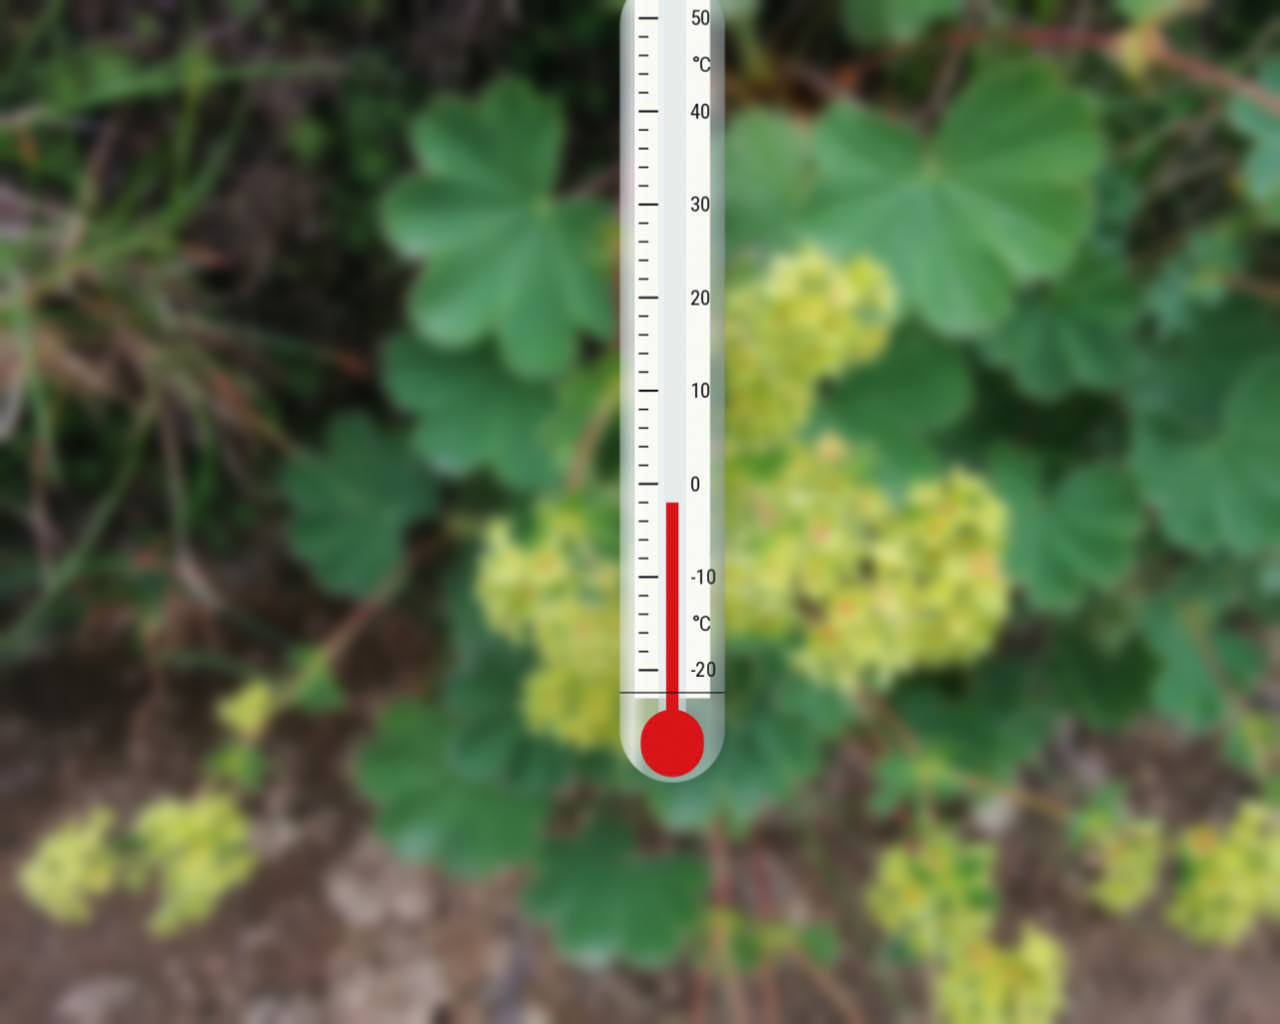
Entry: -2 °C
